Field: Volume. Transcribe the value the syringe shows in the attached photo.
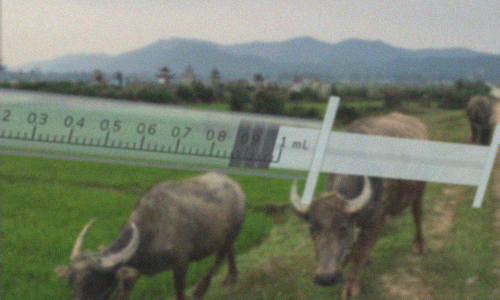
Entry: 0.86 mL
